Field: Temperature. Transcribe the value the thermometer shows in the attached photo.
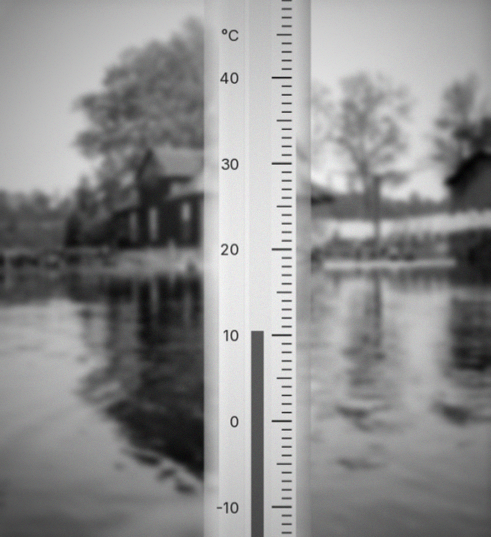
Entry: 10.5 °C
